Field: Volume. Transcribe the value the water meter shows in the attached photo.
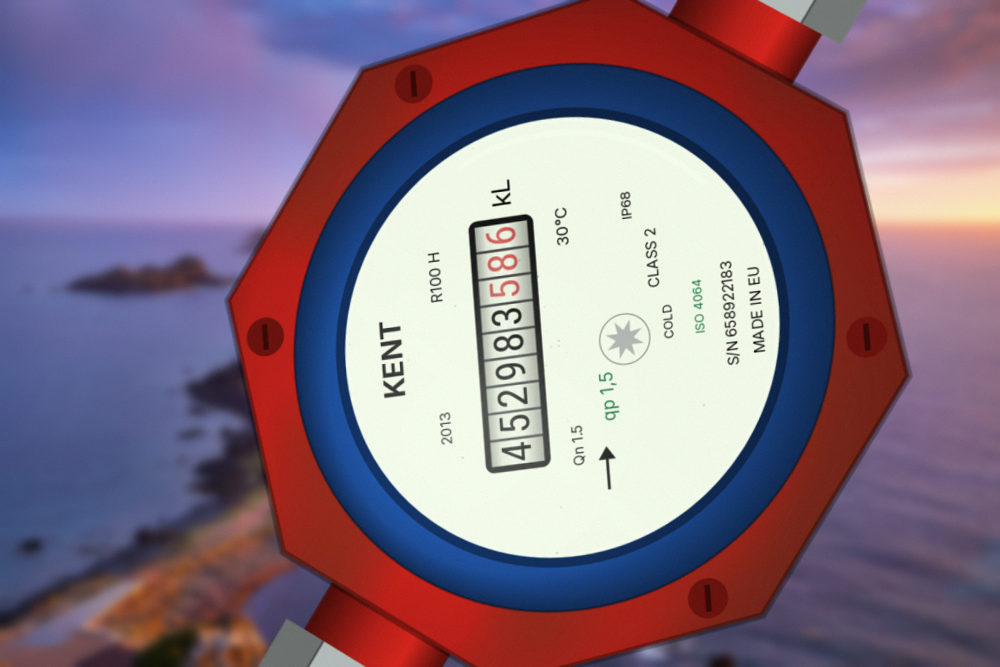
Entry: 452983.586 kL
